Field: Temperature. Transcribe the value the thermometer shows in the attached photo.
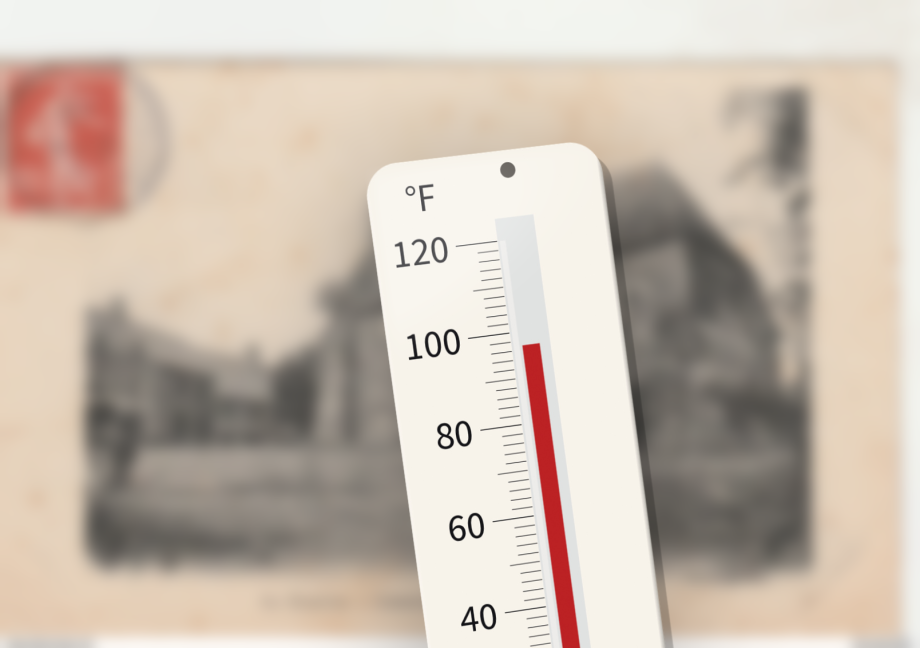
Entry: 97 °F
